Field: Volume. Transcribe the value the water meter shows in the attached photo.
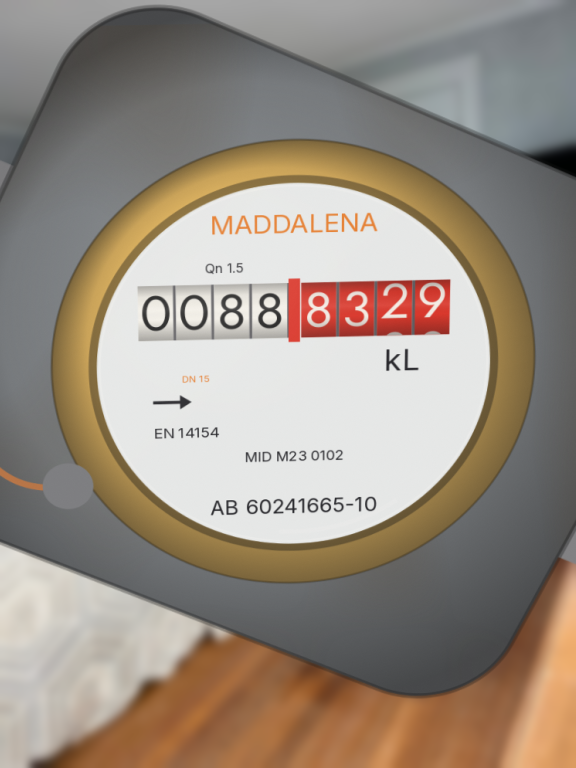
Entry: 88.8329 kL
